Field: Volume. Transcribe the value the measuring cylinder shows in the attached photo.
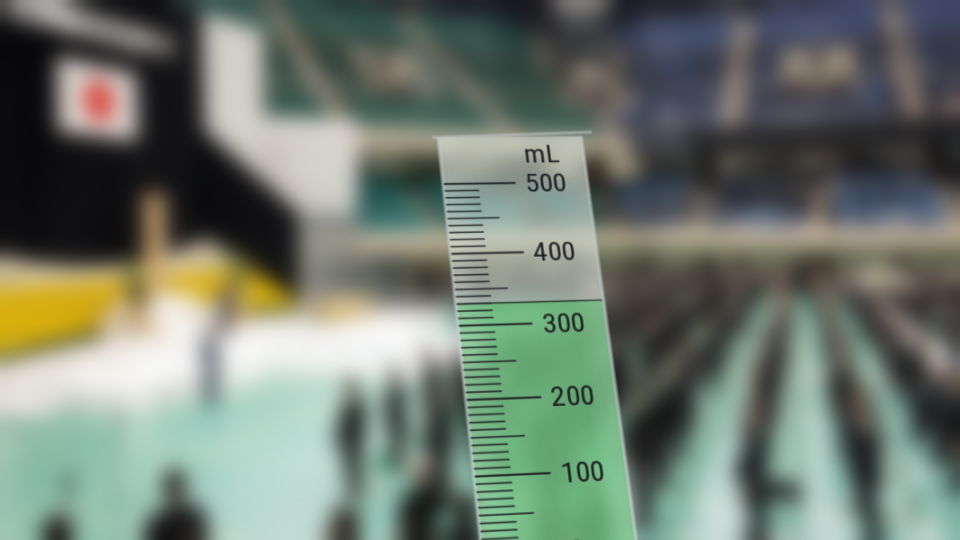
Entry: 330 mL
